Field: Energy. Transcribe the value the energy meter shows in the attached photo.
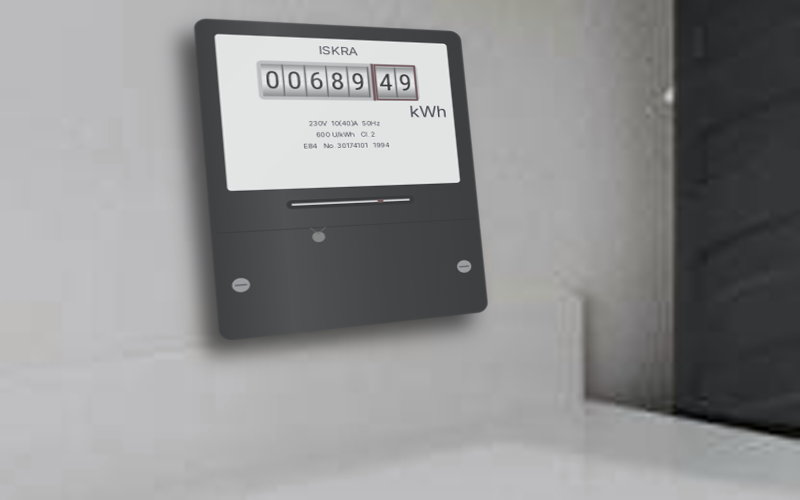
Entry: 689.49 kWh
